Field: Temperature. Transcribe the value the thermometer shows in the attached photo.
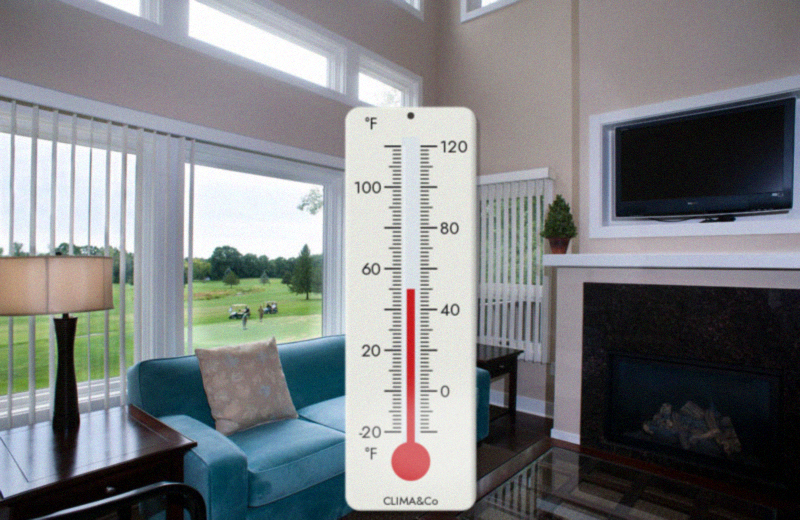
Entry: 50 °F
